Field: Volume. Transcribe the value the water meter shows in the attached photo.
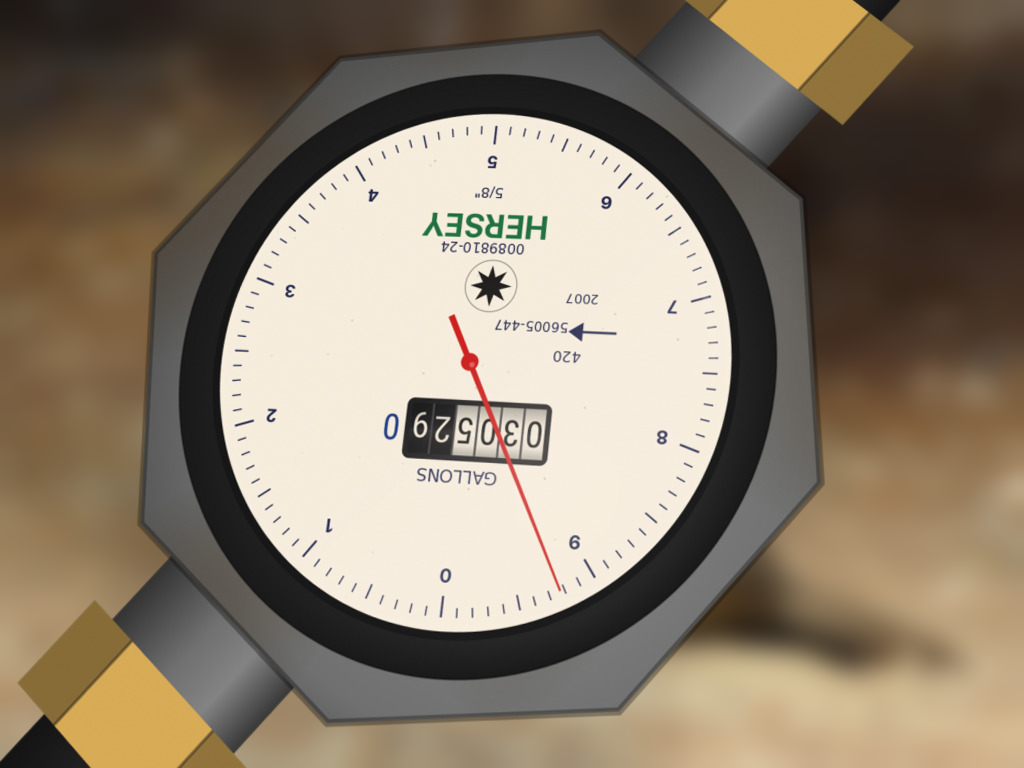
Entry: 305289.2 gal
